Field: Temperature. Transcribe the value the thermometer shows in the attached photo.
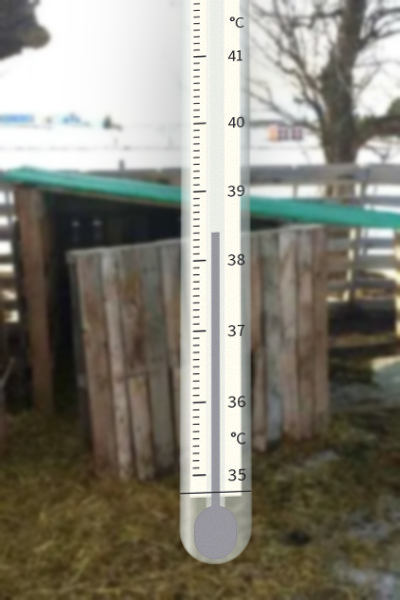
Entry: 38.4 °C
